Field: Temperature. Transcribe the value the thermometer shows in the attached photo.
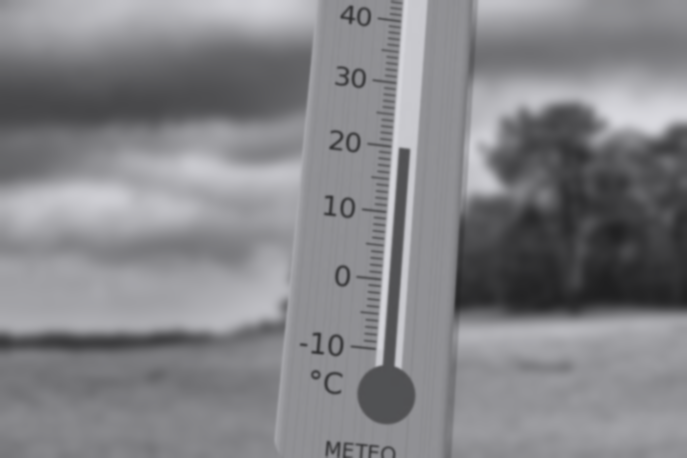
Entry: 20 °C
